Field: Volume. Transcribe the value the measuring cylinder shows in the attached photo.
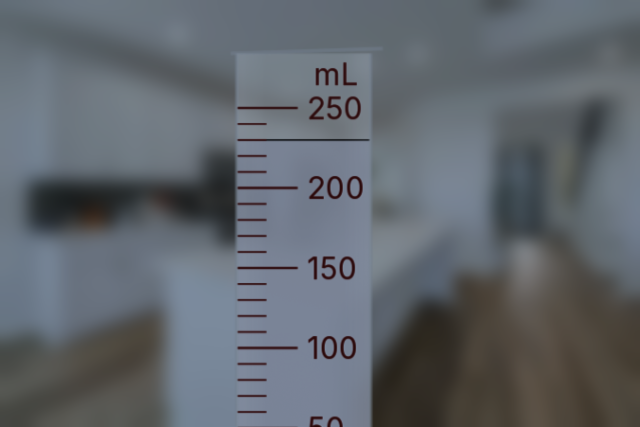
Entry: 230 mL
